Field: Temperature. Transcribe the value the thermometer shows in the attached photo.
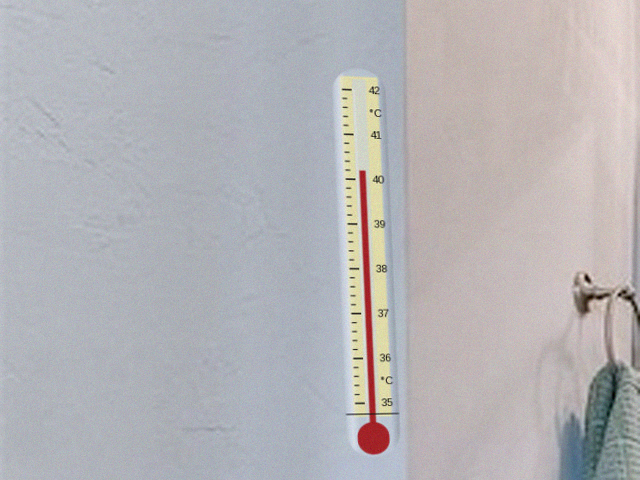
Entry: 40.2 °C
